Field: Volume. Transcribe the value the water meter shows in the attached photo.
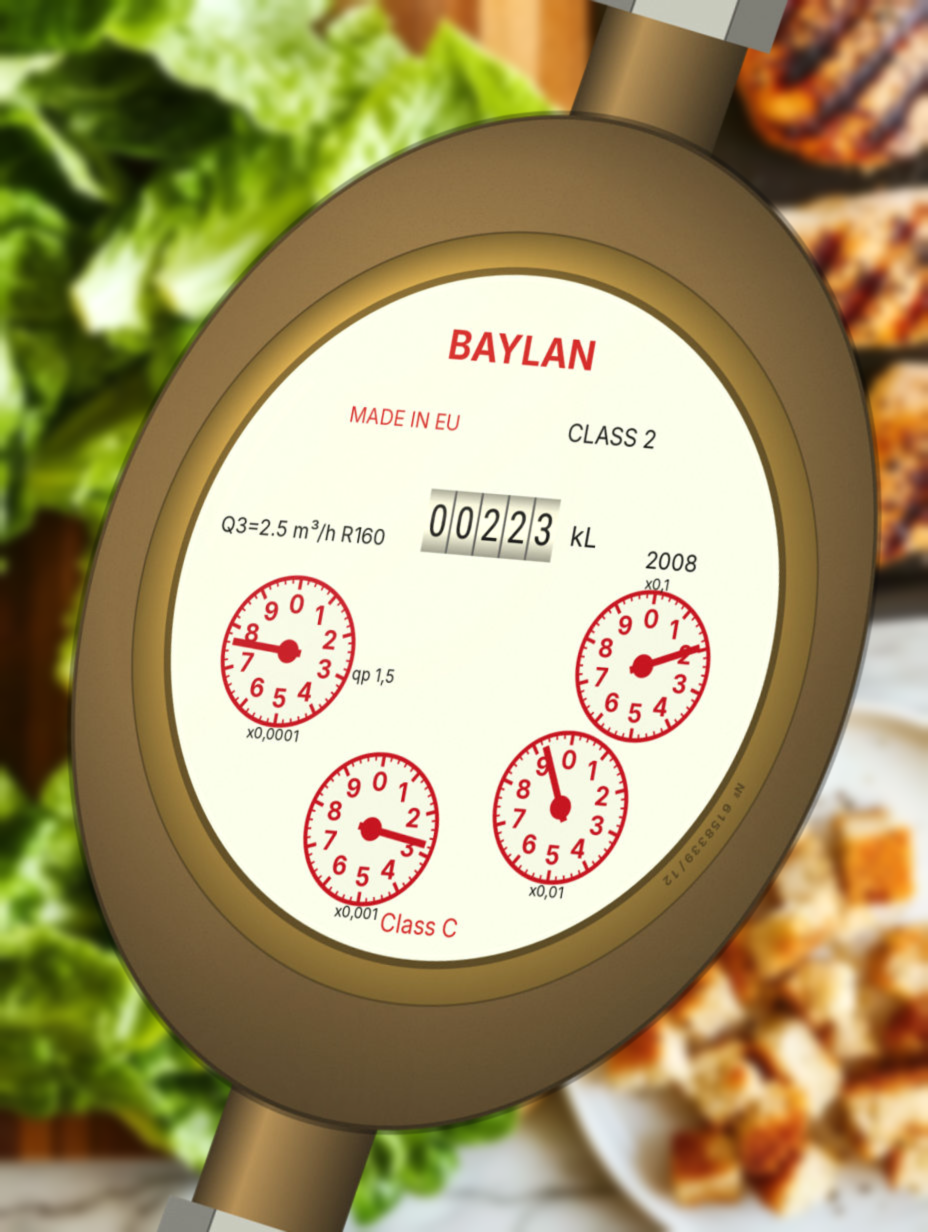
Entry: 223.1927 kL
